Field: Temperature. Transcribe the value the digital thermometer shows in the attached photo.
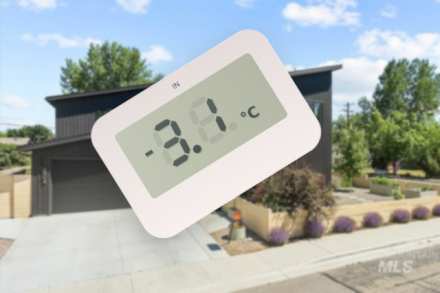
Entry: -3.1 °C
